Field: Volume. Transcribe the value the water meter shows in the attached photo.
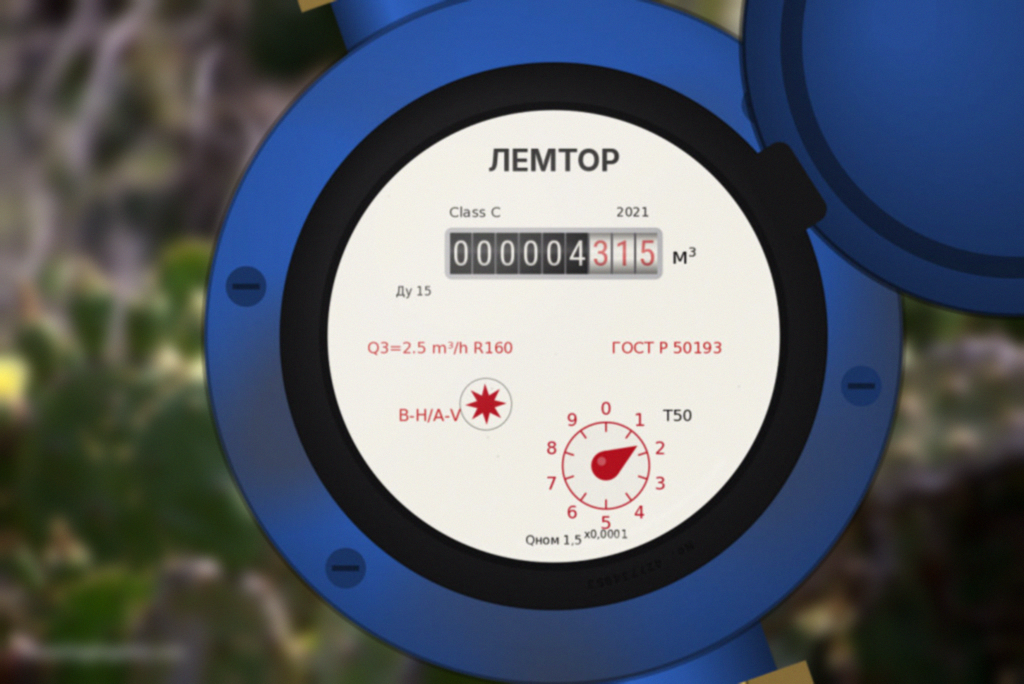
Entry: 4.3151 m³
